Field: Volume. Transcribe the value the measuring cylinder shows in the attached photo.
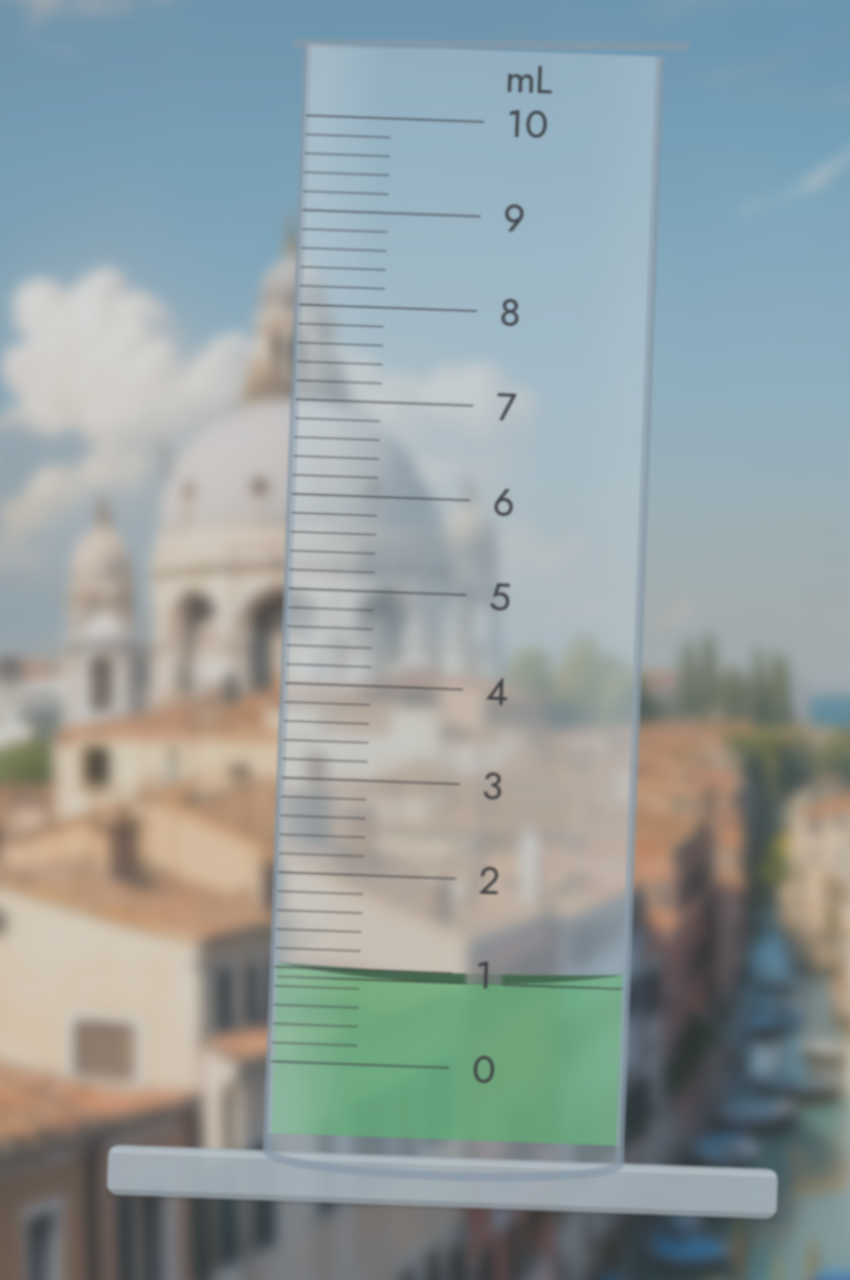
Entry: 0.9 mL
